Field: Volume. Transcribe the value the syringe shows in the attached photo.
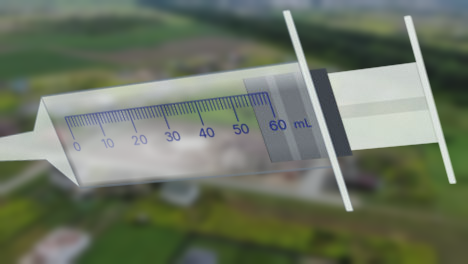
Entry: 55 mL
